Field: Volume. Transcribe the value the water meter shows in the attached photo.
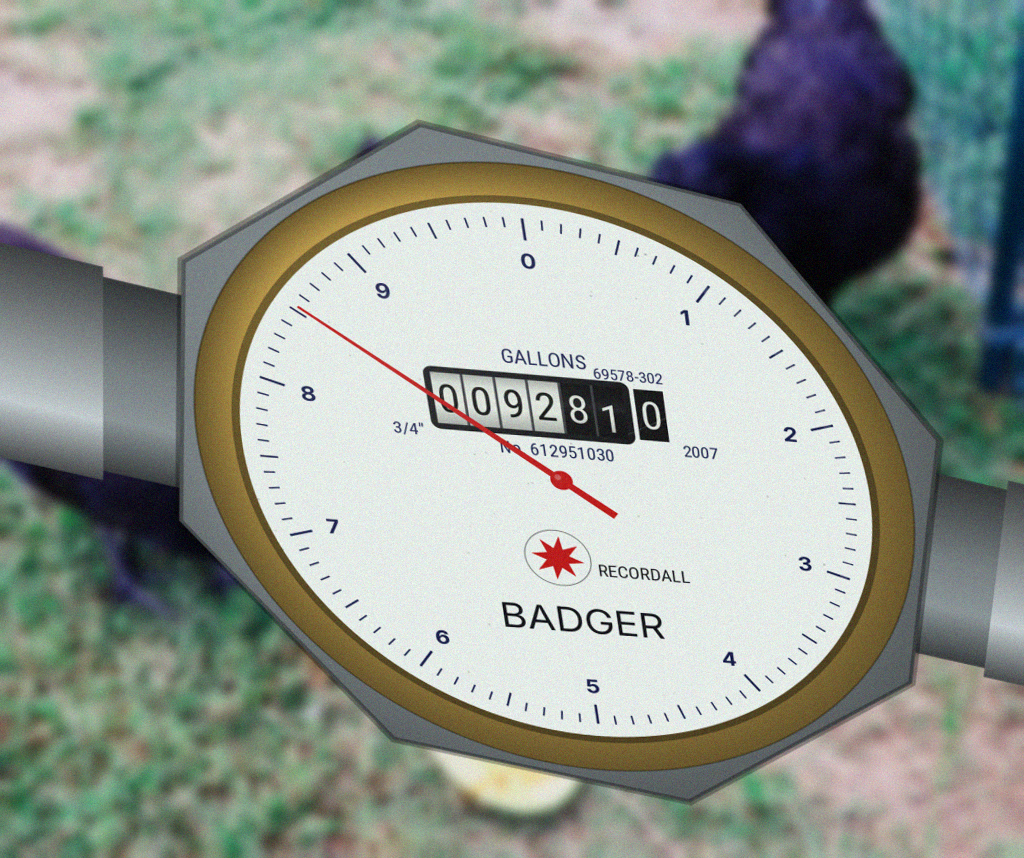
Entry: 92808.5 gal
